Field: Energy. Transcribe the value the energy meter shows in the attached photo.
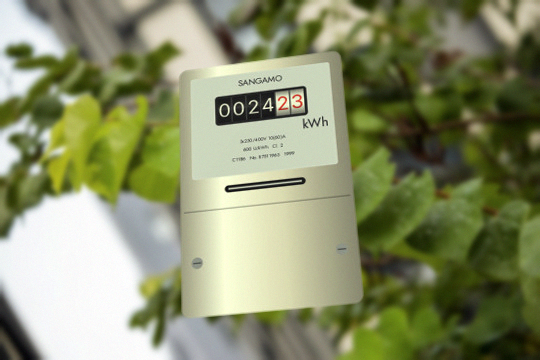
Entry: 24.23 kWh
